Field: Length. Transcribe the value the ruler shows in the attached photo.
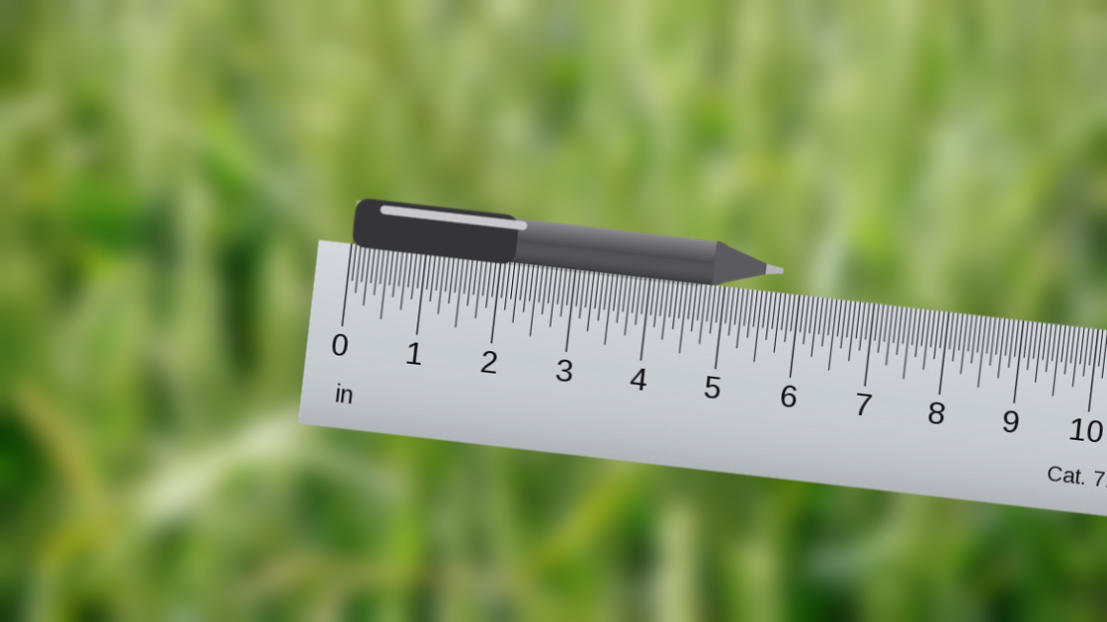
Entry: 5.75 in
